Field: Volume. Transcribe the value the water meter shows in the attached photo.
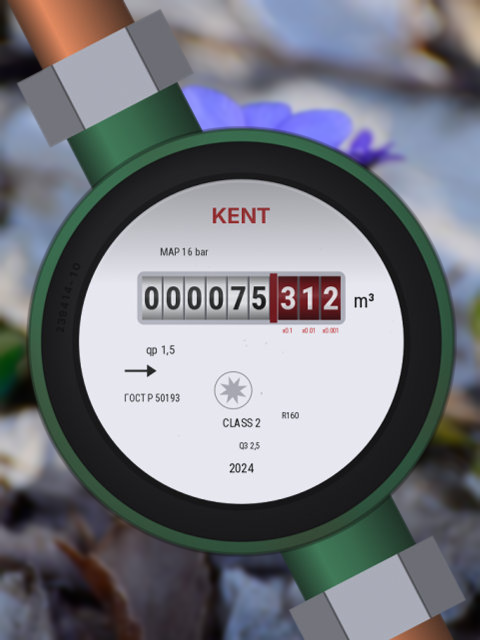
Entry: 75.312 m³
